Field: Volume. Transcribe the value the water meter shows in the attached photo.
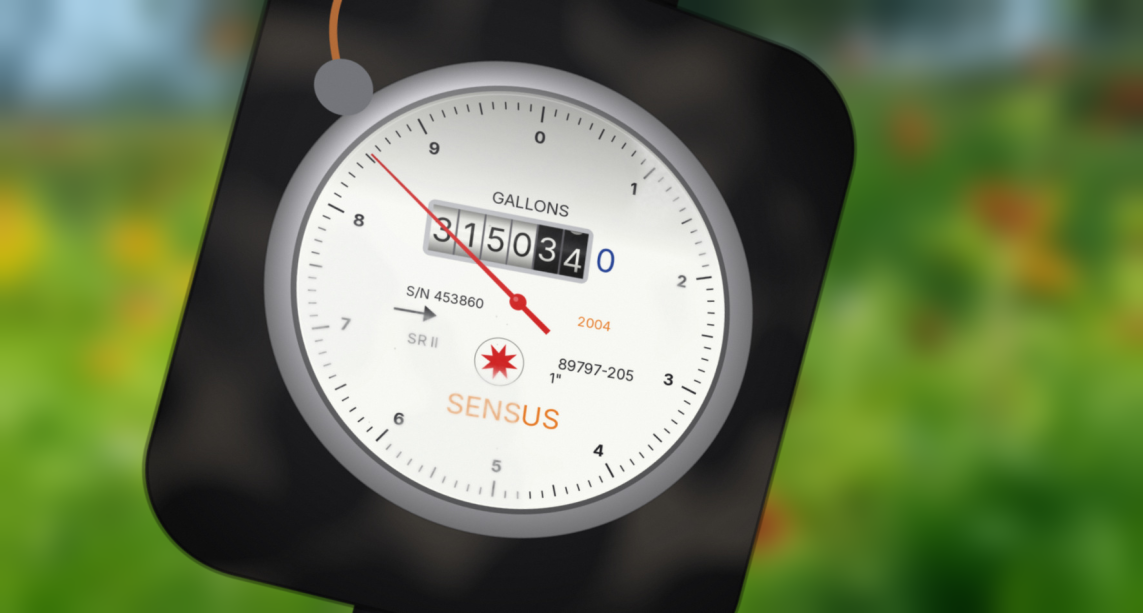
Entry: 3150338.5 gal
